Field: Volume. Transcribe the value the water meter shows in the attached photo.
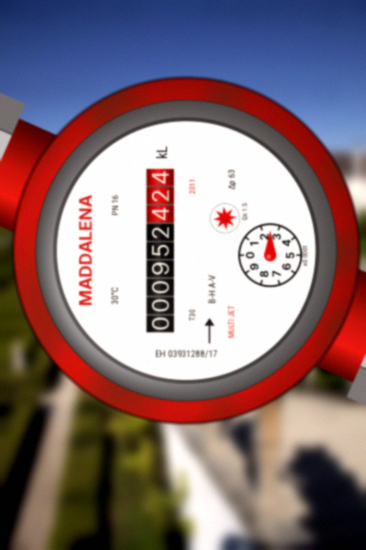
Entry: 952.4242 kL
